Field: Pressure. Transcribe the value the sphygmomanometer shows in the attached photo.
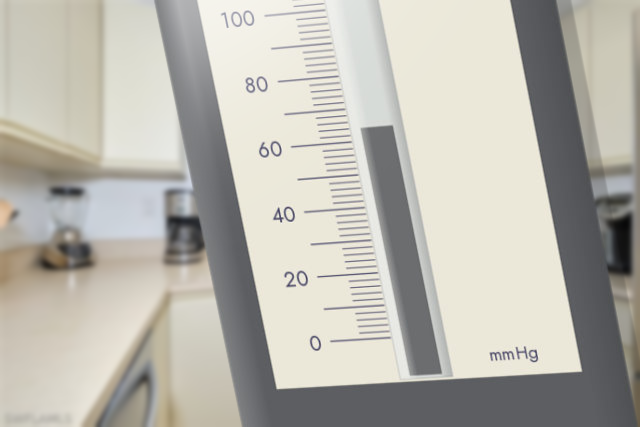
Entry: 64 mmHg
